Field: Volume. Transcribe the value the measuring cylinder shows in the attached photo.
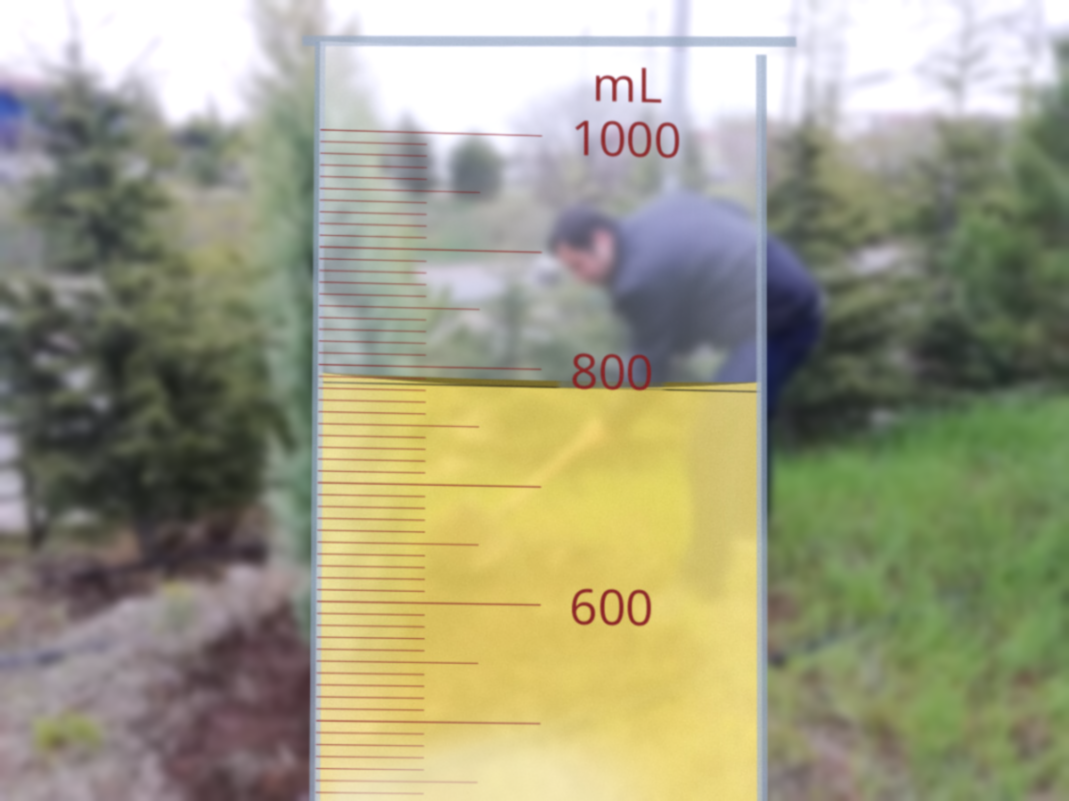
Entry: 785 mL
